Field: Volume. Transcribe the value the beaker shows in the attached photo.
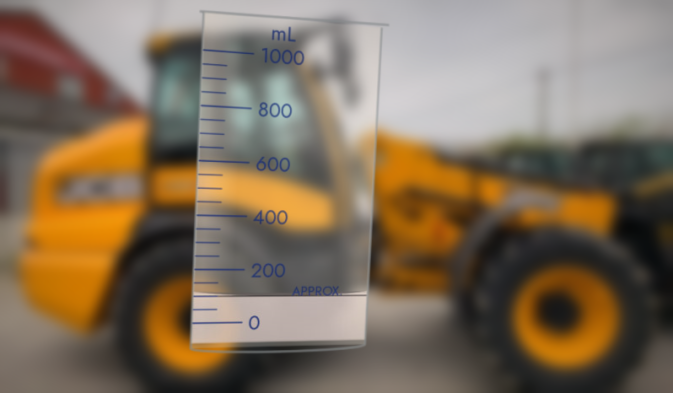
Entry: 100 mL
